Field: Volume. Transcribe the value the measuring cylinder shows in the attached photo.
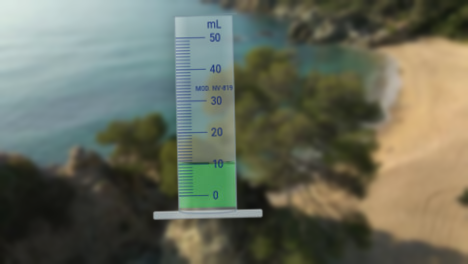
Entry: 10 mL
